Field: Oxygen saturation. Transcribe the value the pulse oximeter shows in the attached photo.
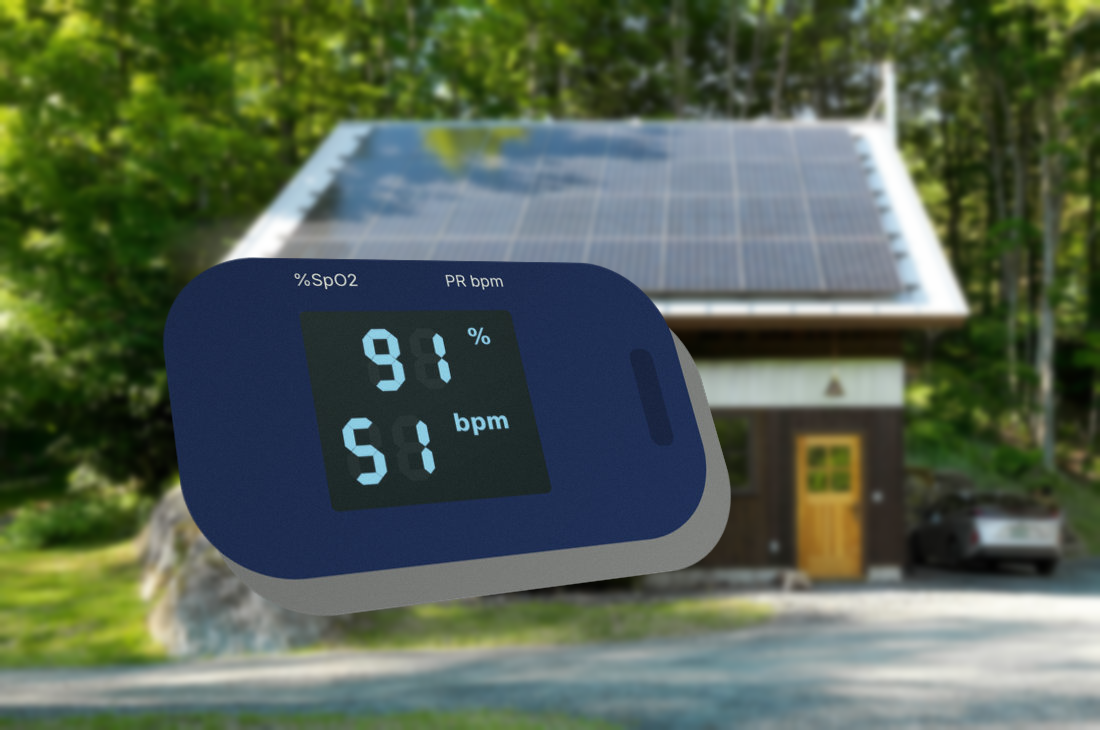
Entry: 91 %
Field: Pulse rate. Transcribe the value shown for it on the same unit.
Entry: 51 bpm
